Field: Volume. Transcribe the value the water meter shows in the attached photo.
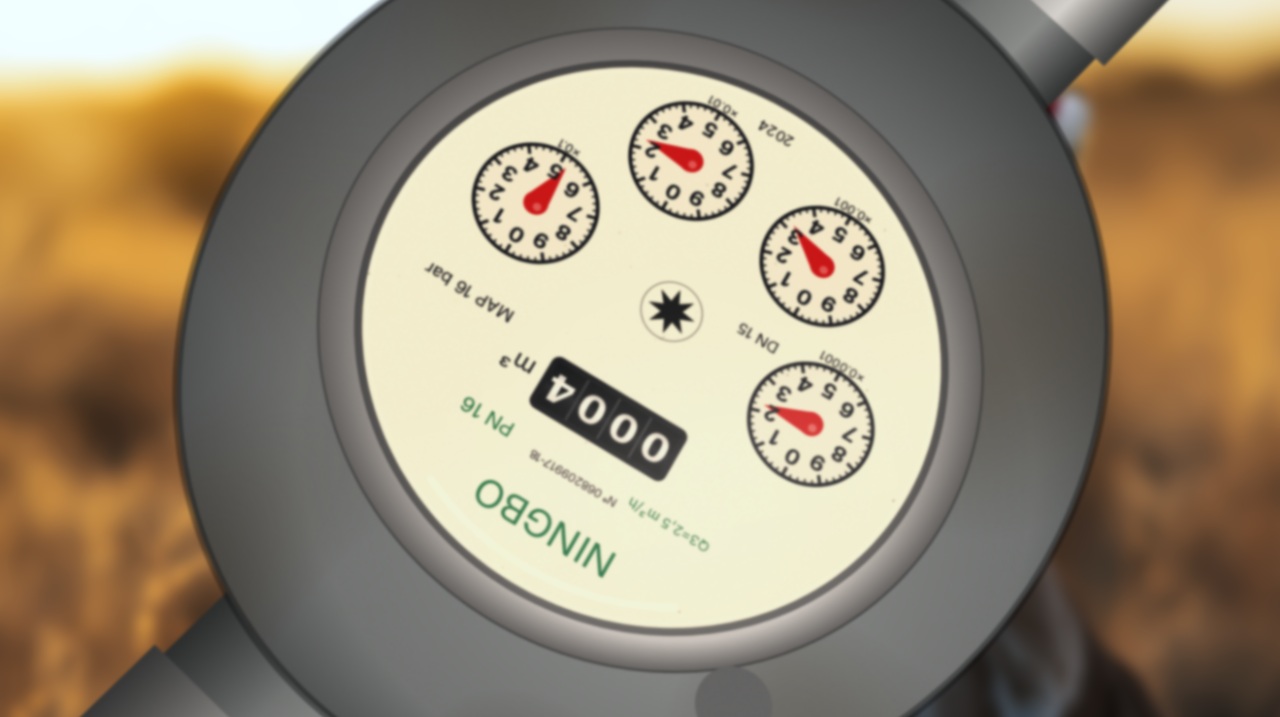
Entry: 4.5232 m³
